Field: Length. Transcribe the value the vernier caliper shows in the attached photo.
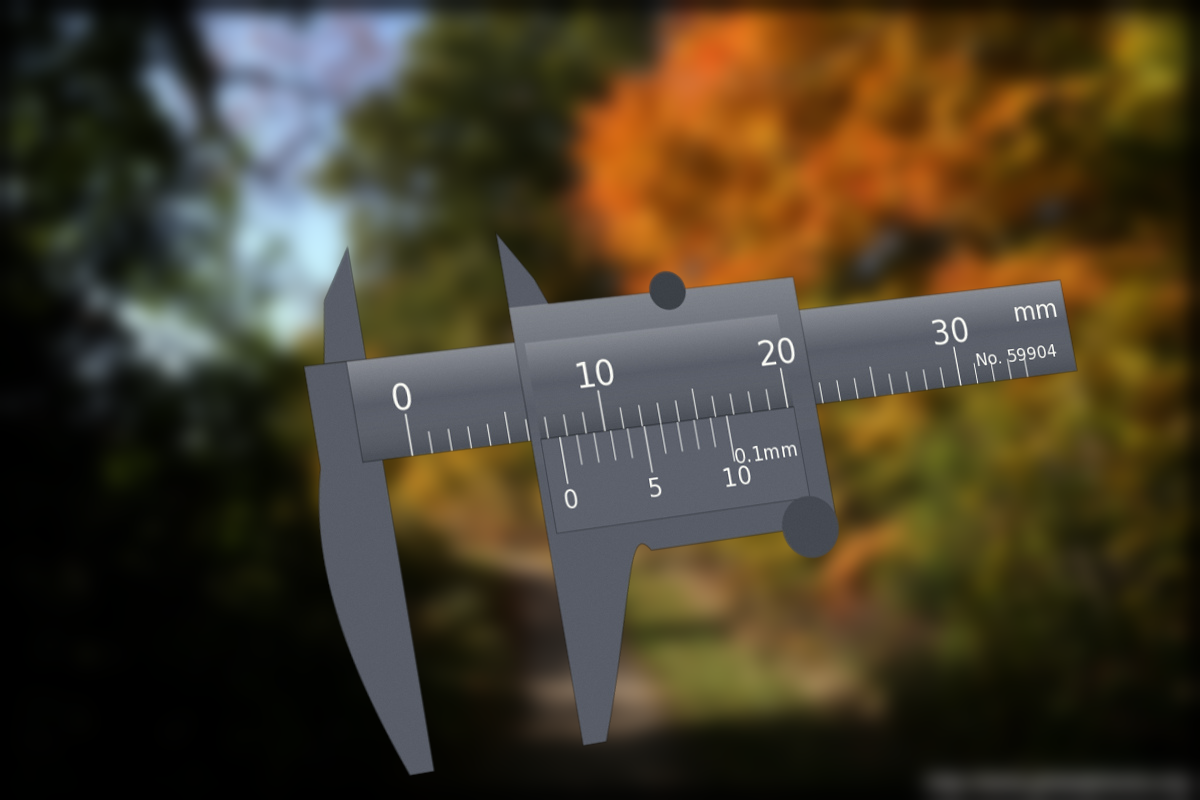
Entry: 7.6 mm
